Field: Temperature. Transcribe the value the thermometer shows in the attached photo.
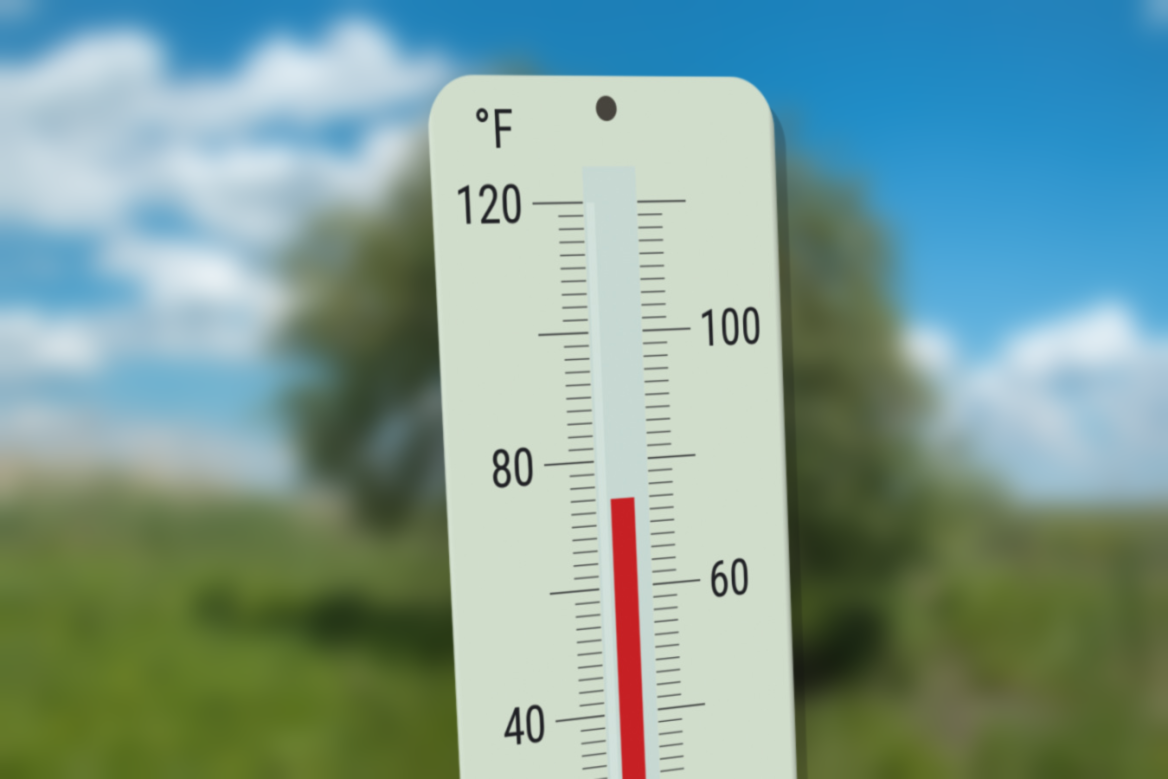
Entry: 74 °F
